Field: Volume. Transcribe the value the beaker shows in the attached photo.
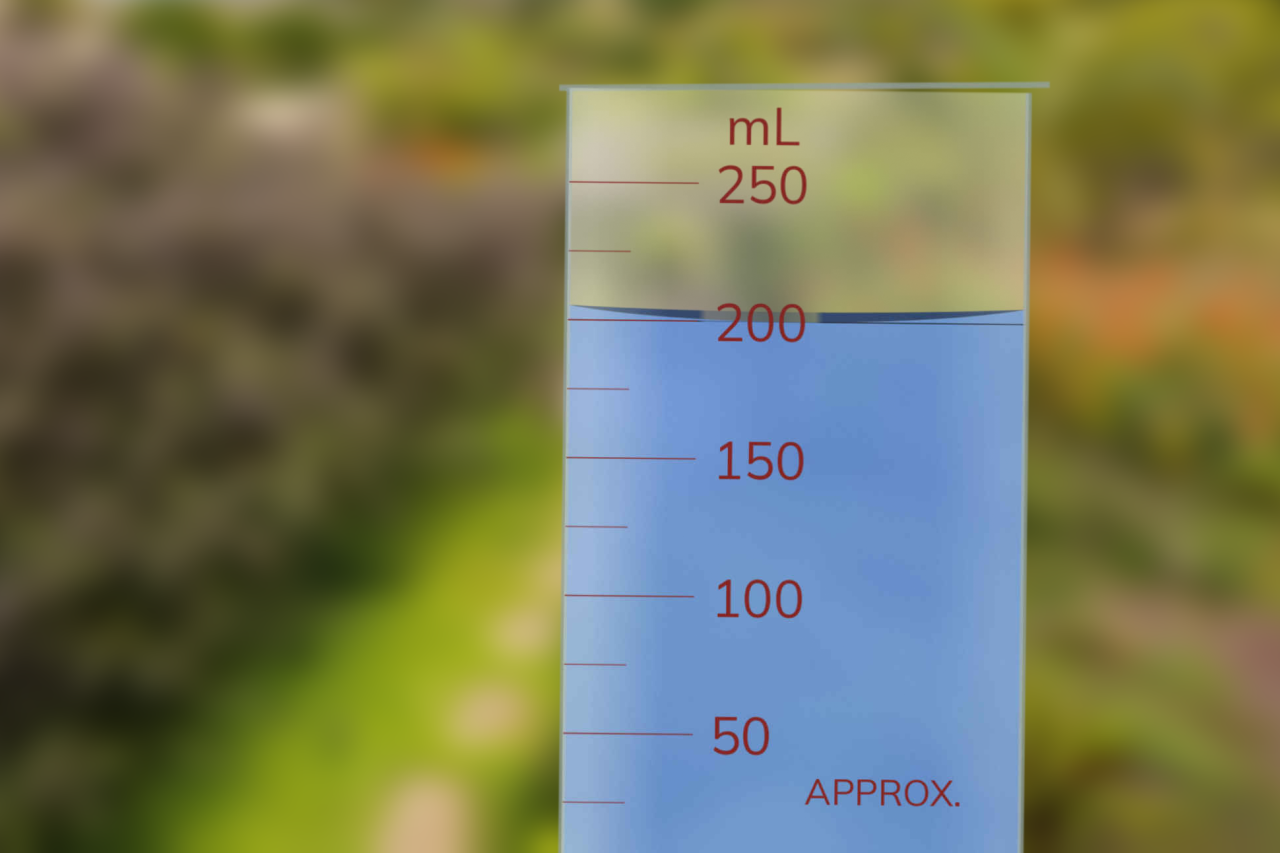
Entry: 200 mL
